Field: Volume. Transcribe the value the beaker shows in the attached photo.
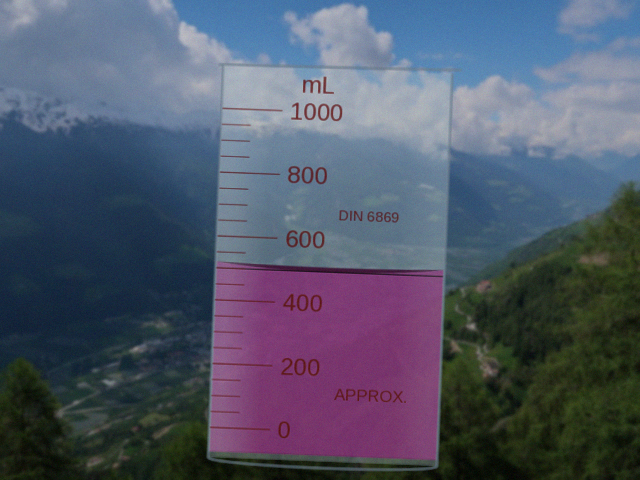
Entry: 500 mL
